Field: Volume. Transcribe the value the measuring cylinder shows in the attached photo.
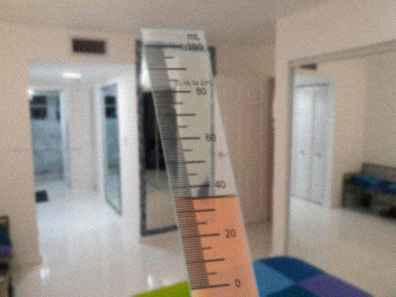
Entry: 35 mL
